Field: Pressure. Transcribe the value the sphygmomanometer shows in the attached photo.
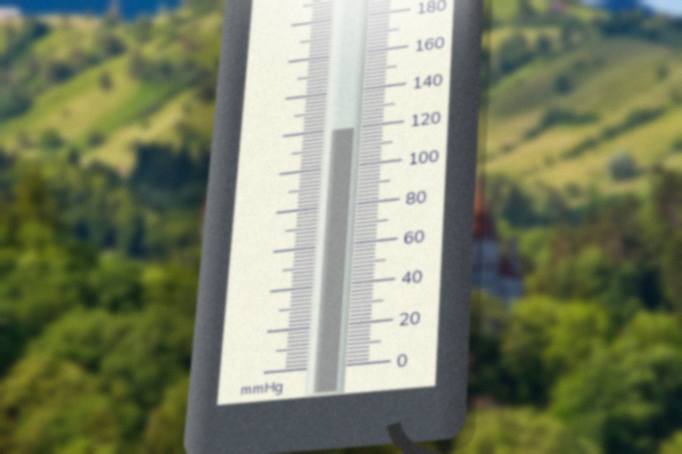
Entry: 120 mmHg
